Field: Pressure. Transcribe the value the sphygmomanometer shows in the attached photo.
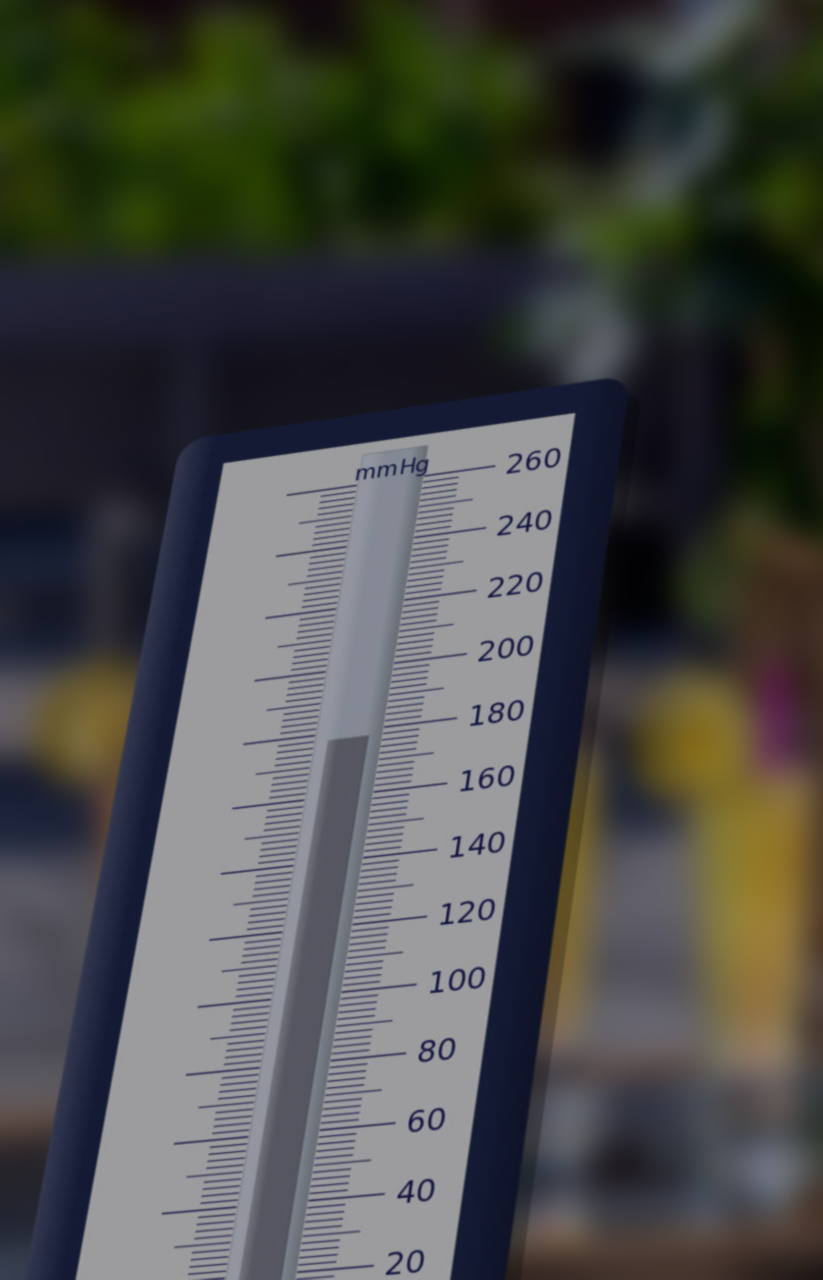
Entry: 178 mmHg
